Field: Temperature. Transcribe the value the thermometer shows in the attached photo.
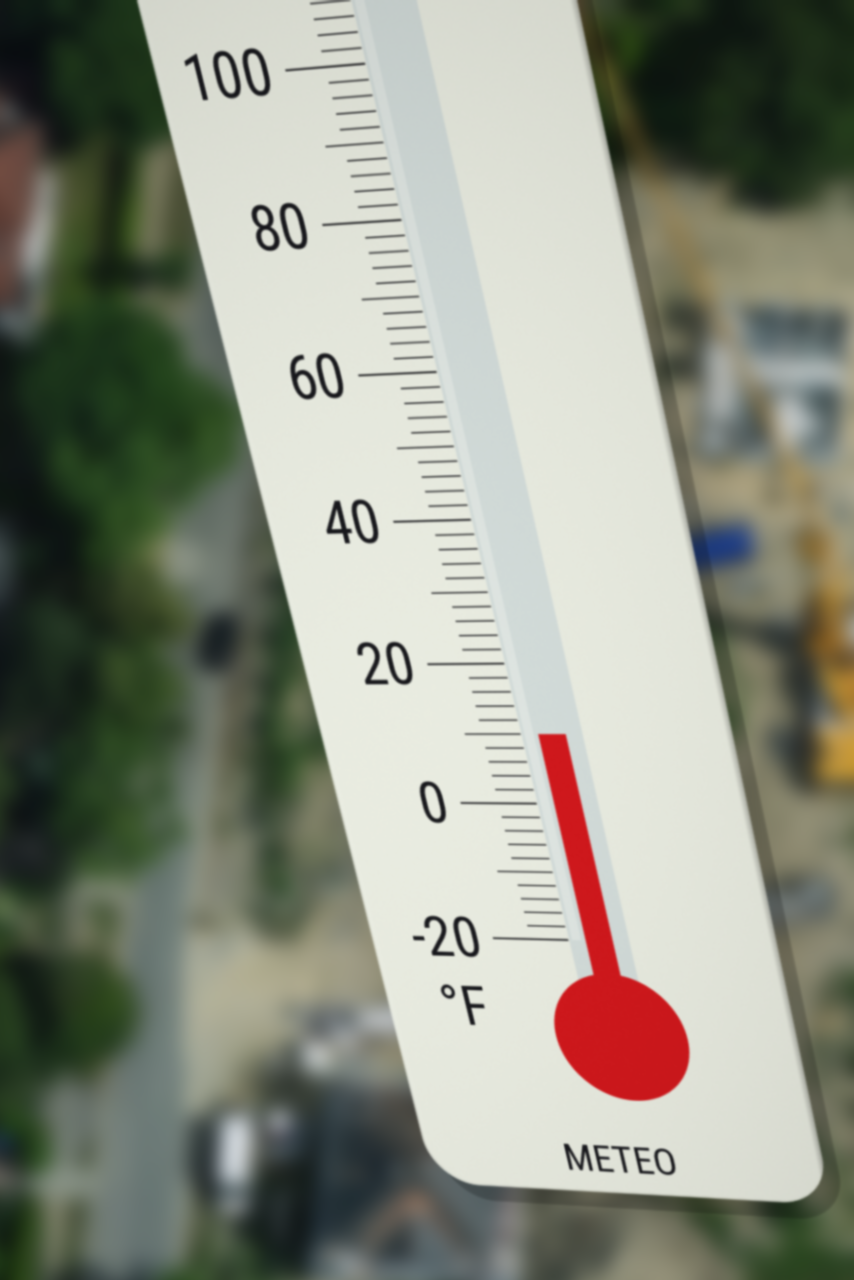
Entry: 10 °F
